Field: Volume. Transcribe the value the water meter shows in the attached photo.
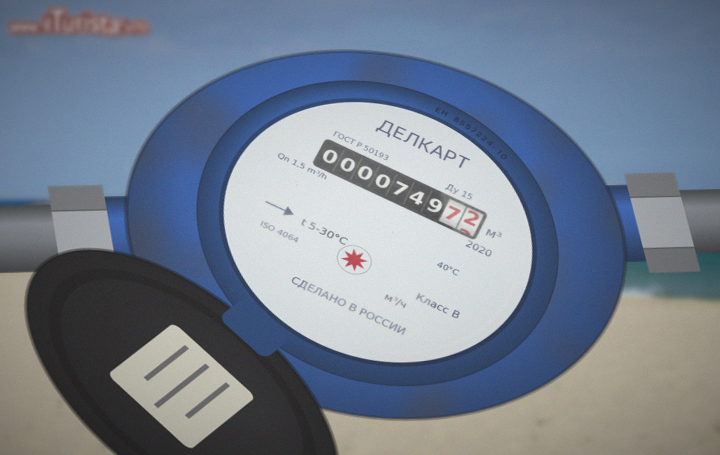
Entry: 749.72 m³
